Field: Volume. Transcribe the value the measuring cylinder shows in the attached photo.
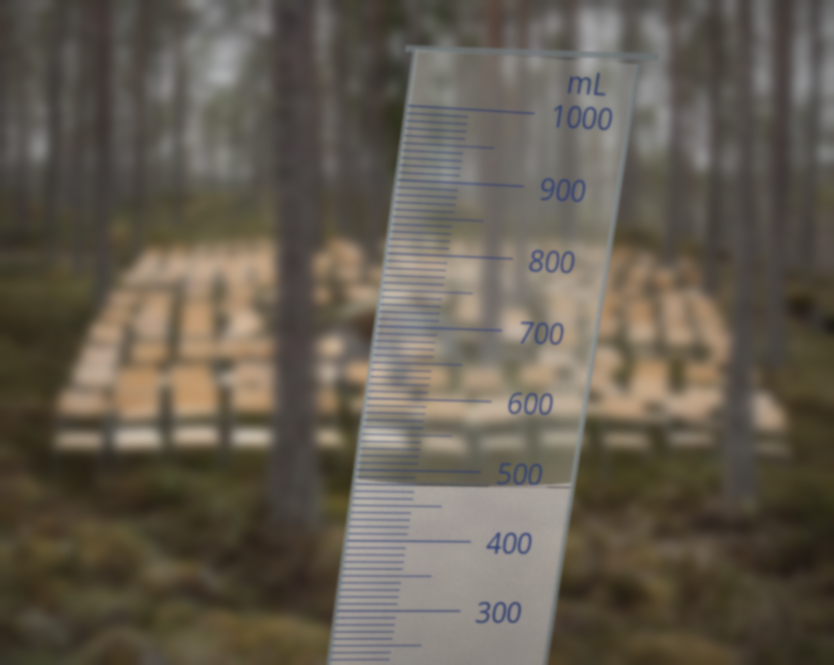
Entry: 480 mL
